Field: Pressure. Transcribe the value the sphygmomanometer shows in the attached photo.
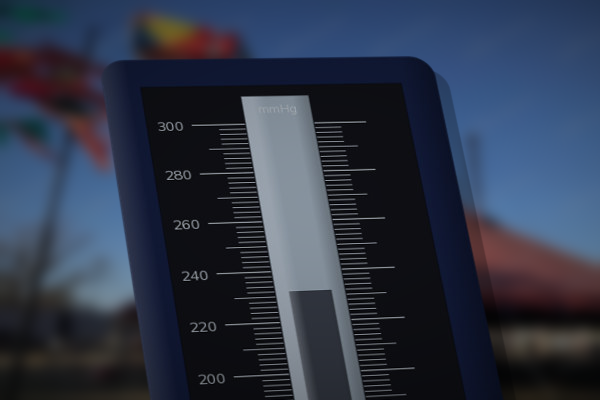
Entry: 232 mmHg
